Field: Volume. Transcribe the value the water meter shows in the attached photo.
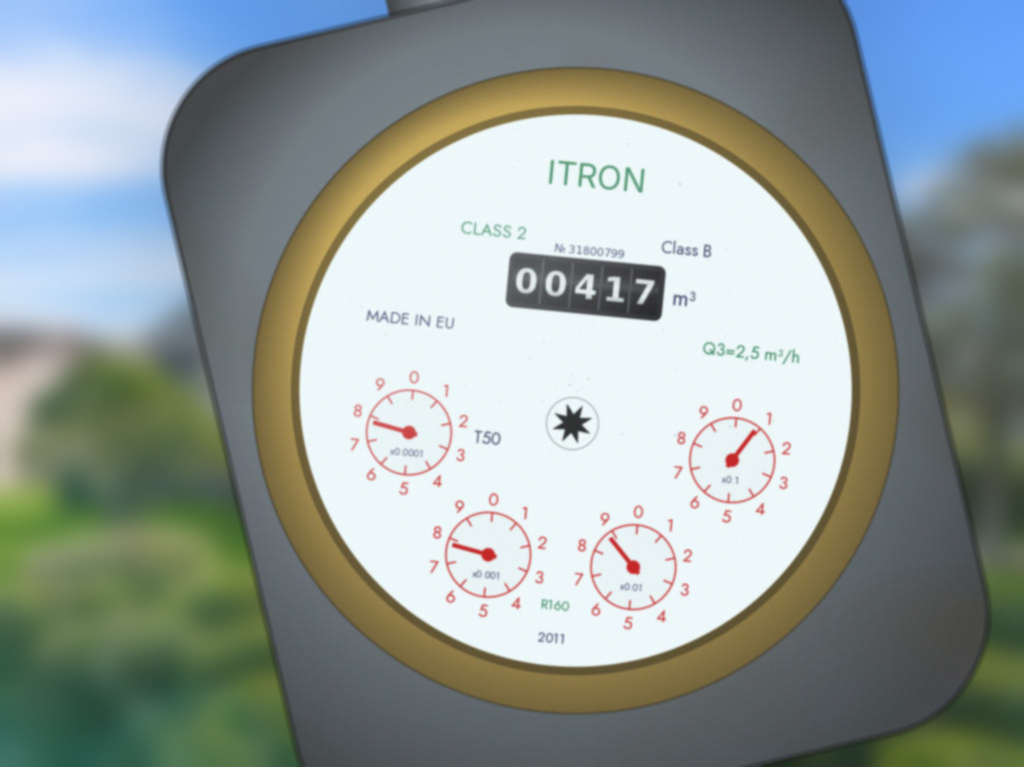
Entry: 417.0877 m³
